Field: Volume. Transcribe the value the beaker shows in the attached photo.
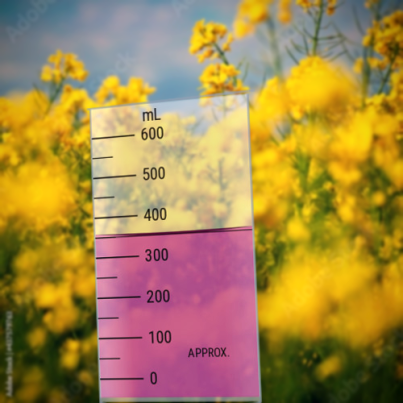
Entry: 350 mL
